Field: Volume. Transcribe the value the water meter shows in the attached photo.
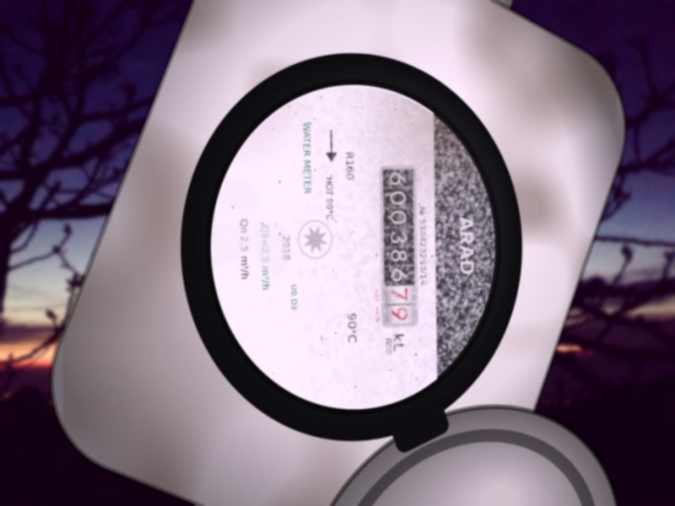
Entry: 600386.79 kL
